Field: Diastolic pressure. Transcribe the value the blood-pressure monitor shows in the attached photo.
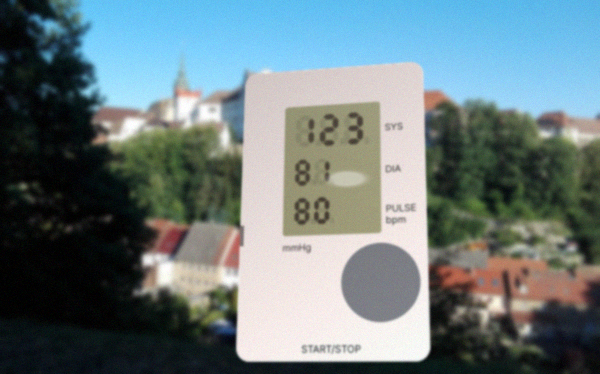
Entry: 81 mmHg
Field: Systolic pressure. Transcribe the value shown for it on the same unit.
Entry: 123 mmHg
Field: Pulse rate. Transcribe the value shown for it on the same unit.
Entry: 80 bpm
